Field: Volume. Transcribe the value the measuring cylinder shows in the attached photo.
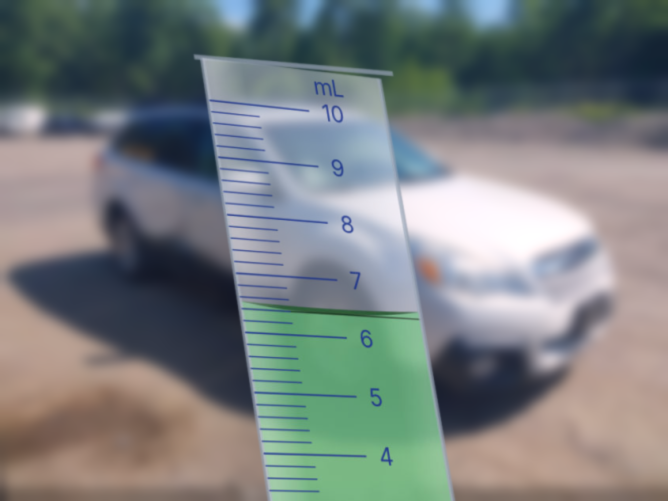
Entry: 6.4 mL
